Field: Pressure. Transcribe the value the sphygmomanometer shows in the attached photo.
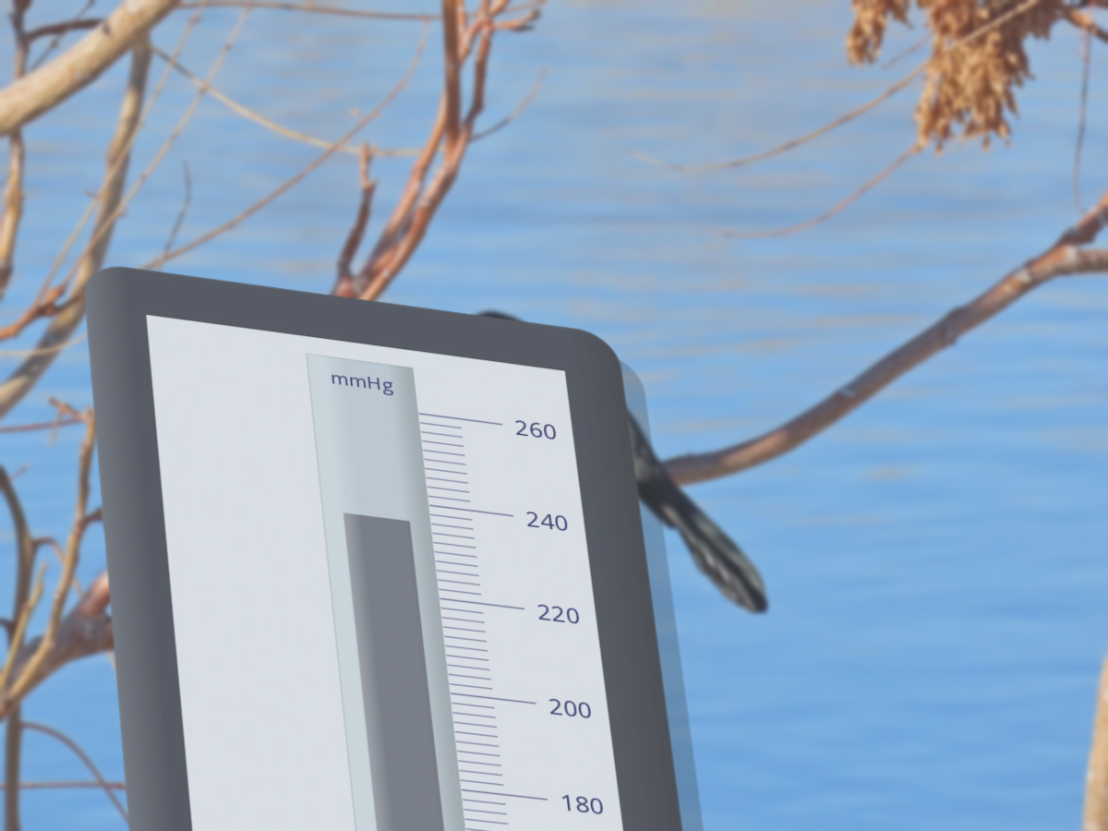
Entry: 236 mmHg
